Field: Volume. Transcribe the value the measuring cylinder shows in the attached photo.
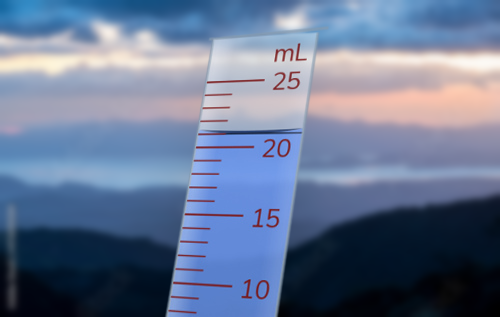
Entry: 21 mL
